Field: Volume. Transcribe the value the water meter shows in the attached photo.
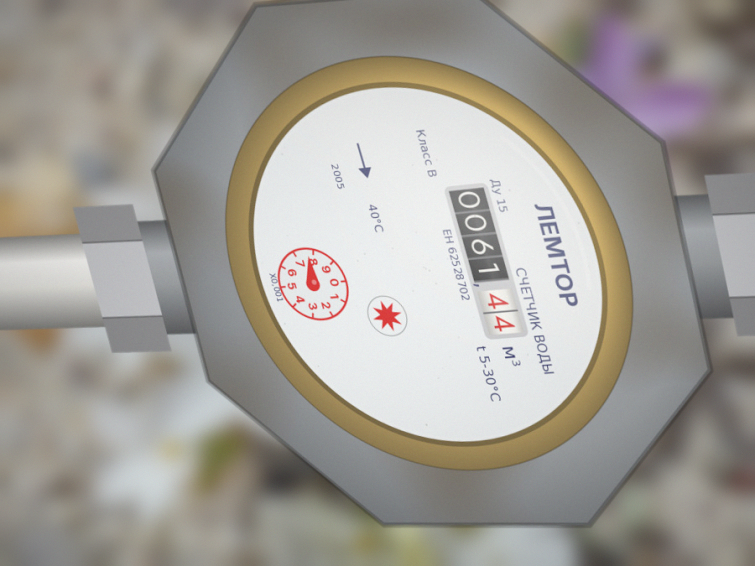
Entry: 61.447 m³
